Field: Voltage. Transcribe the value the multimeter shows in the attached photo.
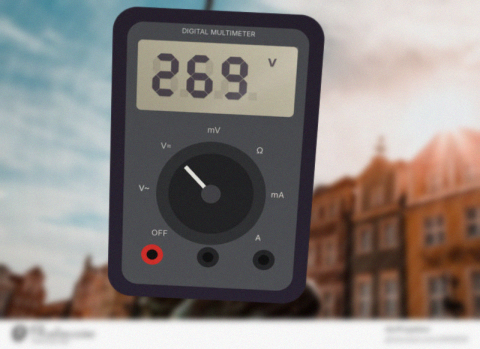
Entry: 269 V
